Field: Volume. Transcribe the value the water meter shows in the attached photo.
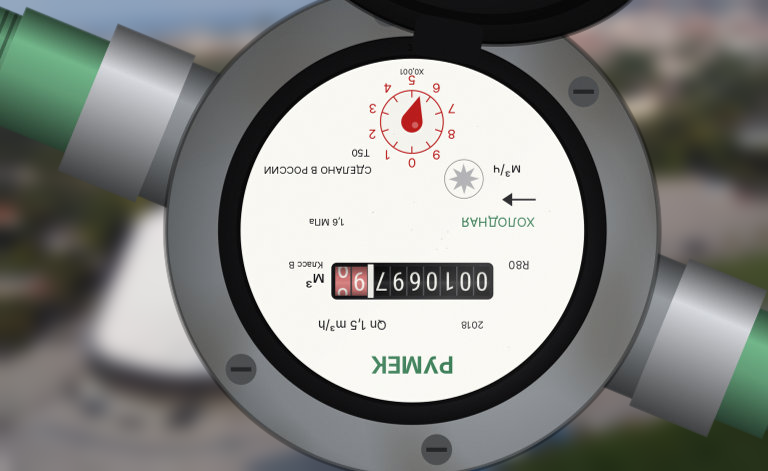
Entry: 10697.985 m³
